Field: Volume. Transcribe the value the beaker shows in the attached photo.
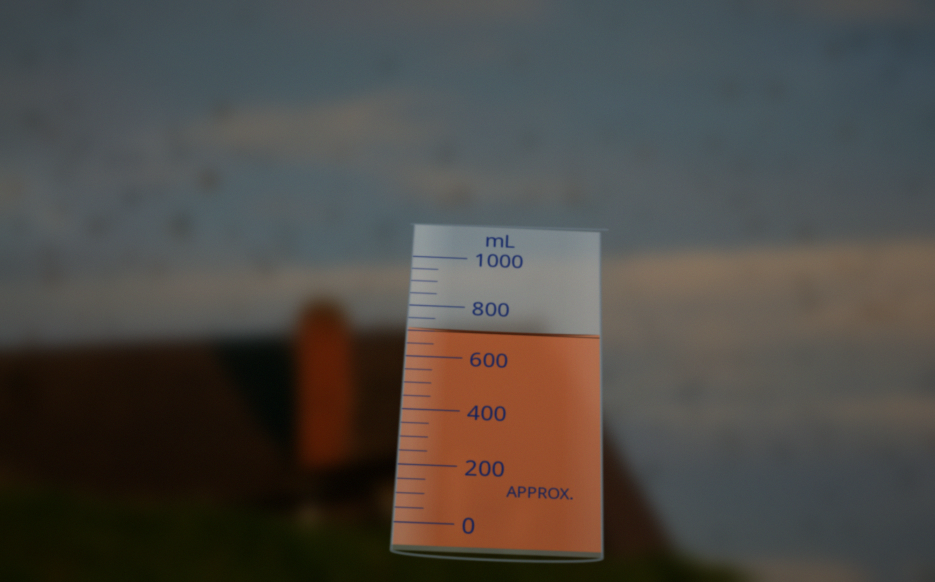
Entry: 700 mL
